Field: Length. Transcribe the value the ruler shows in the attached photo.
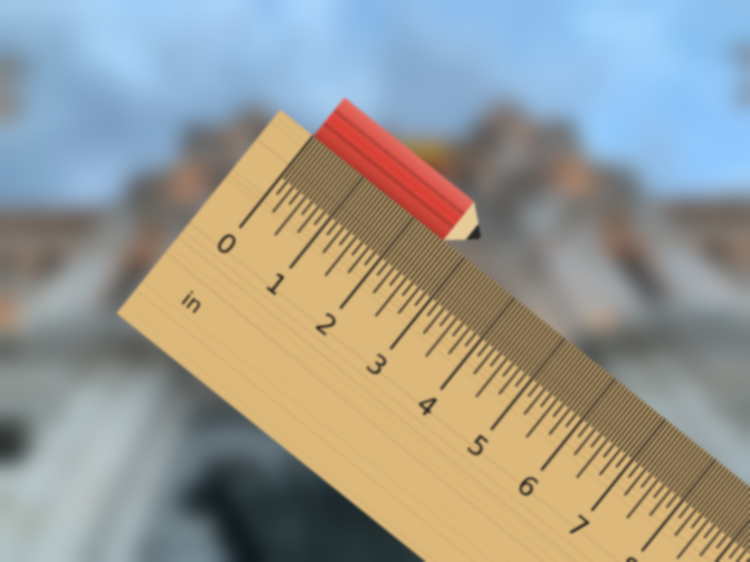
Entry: 3 in
